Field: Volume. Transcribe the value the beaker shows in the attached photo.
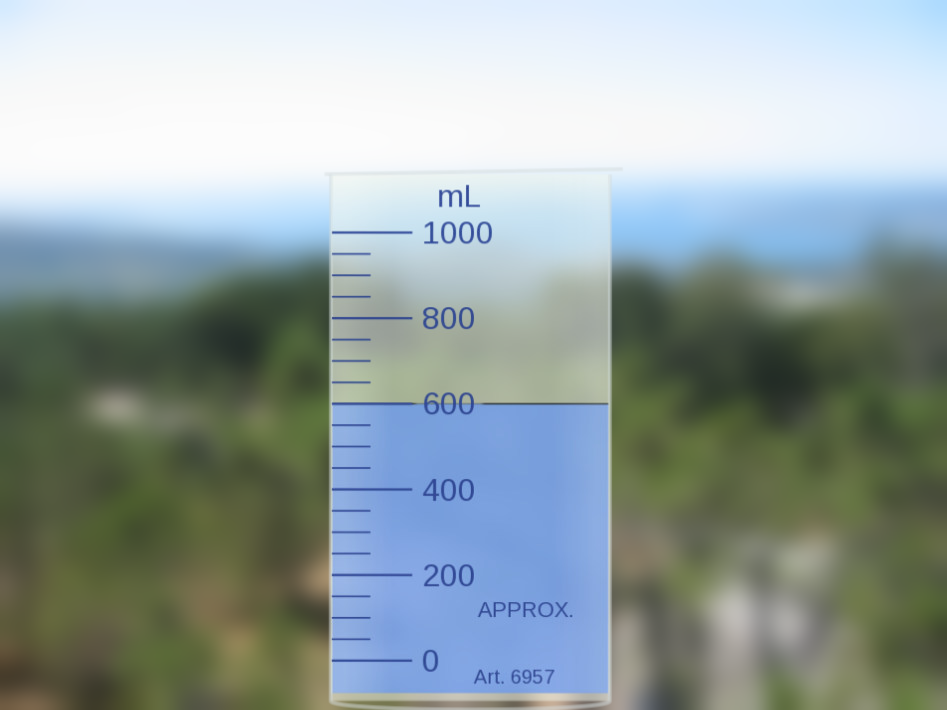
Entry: 600 mL
